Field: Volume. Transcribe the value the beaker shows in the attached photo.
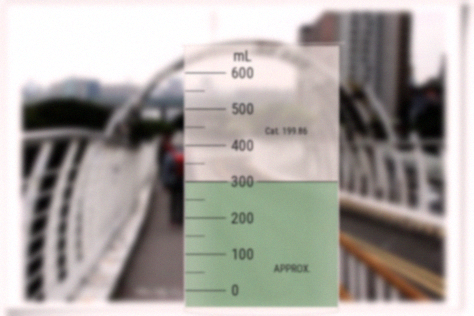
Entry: 300 mL
